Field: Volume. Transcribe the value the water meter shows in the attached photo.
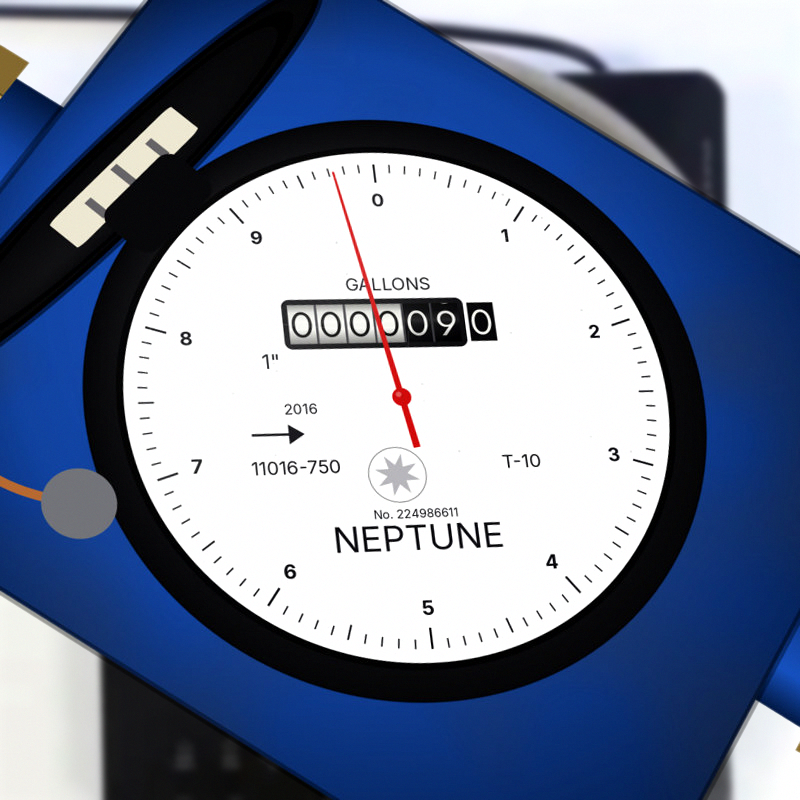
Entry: 89.7 gal
